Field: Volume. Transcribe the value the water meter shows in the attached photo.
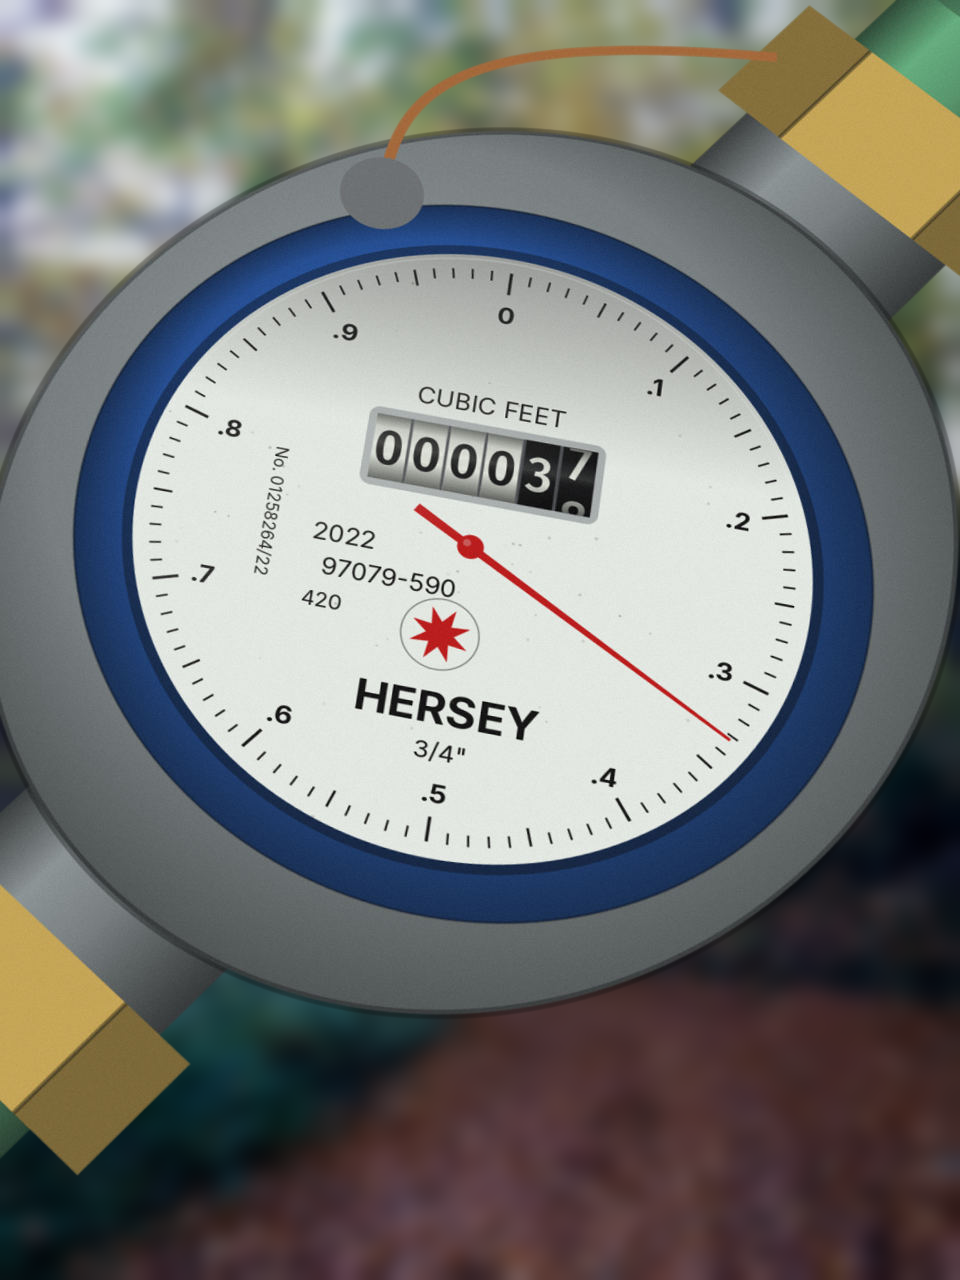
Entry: 37.33 ft³
